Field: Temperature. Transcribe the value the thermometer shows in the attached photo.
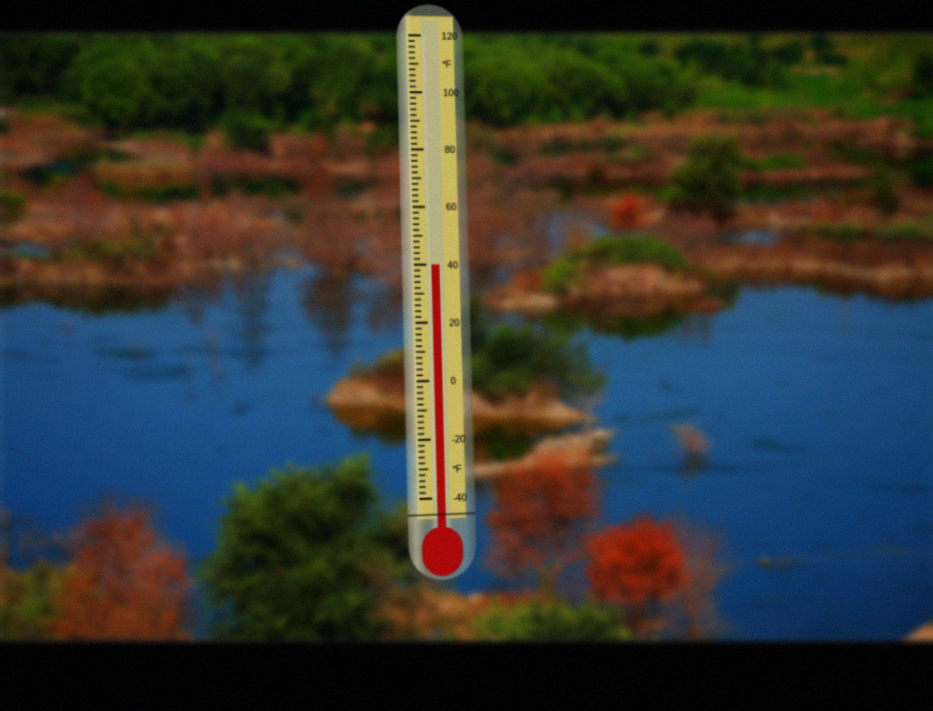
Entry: 40 °F
